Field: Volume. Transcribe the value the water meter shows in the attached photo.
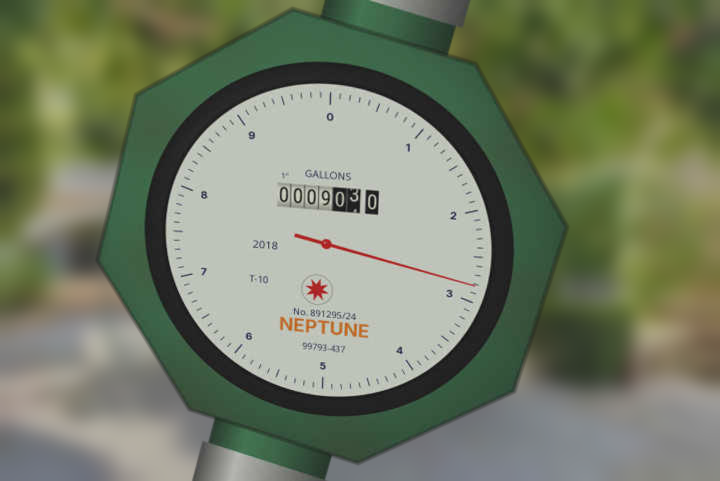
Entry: 9032.8 gal
